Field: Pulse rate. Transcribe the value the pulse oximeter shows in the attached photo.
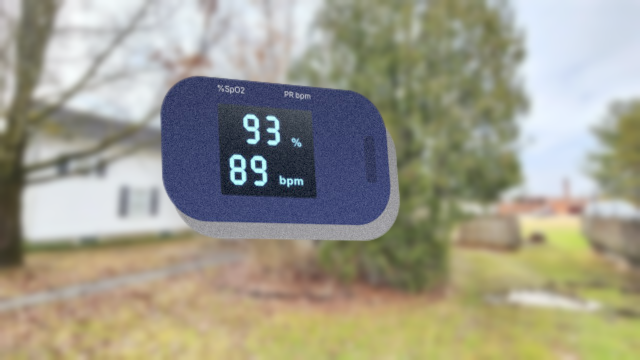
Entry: 89 bpm
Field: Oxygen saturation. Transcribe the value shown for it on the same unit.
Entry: 93 %
